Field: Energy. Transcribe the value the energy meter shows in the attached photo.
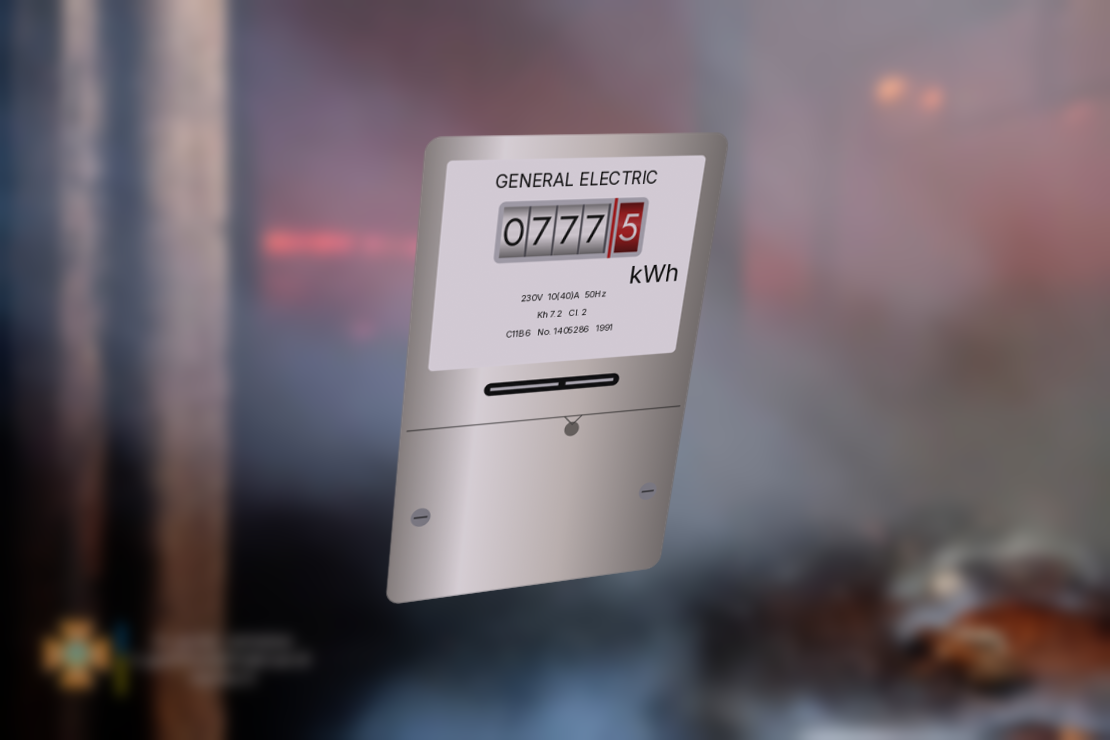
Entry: 777.5 kWh
